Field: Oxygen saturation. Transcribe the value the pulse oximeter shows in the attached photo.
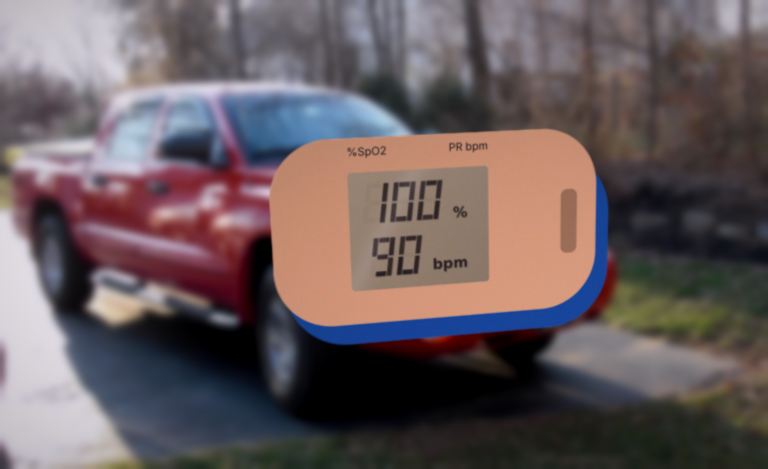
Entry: 100 %
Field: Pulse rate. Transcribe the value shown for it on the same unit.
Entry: 90 bpm
